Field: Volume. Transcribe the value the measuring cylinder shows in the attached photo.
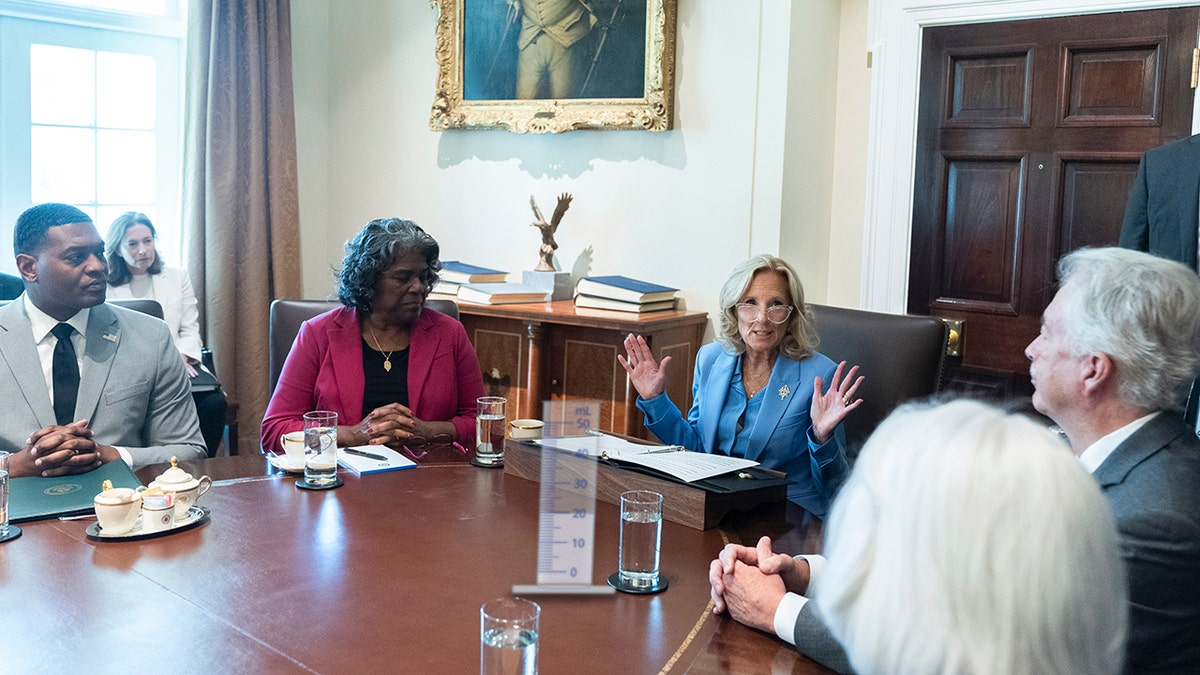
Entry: 20 mL
